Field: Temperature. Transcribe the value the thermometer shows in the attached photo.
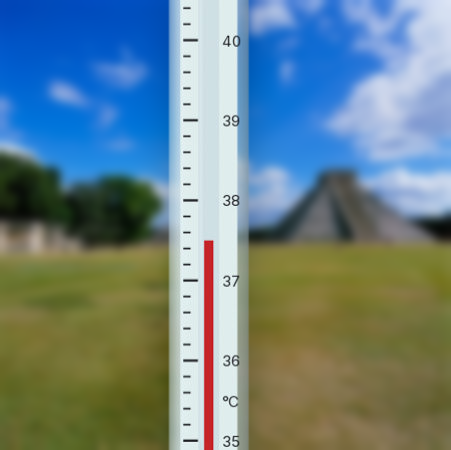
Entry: 37.5 °C
